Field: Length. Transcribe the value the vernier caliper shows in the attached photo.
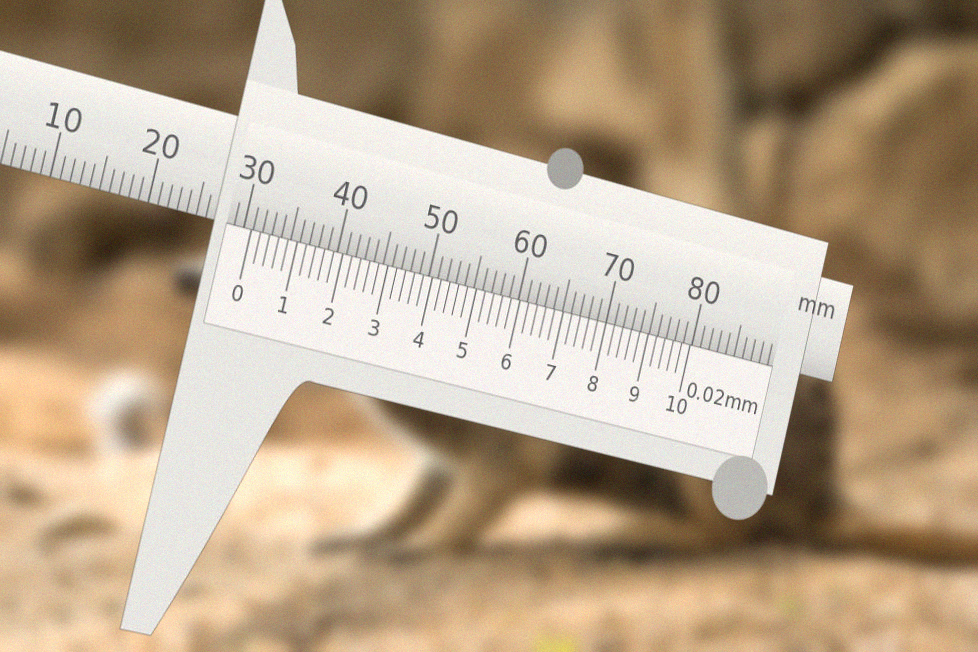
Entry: 30.8 mm
